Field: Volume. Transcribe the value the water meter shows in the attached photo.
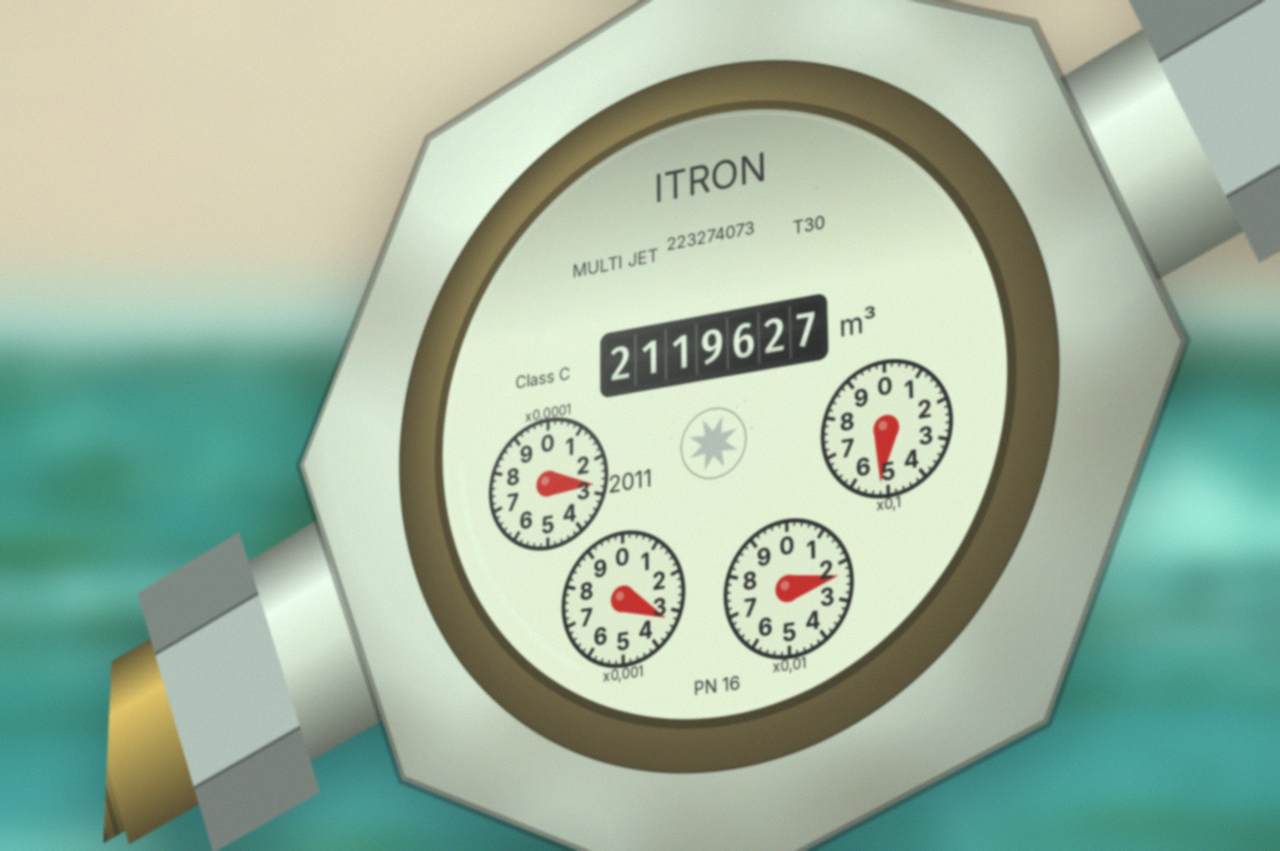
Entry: 2119627.5232 m³
